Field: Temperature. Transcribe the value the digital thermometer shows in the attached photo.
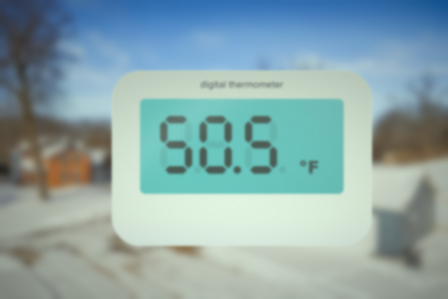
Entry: 50.5 °F
